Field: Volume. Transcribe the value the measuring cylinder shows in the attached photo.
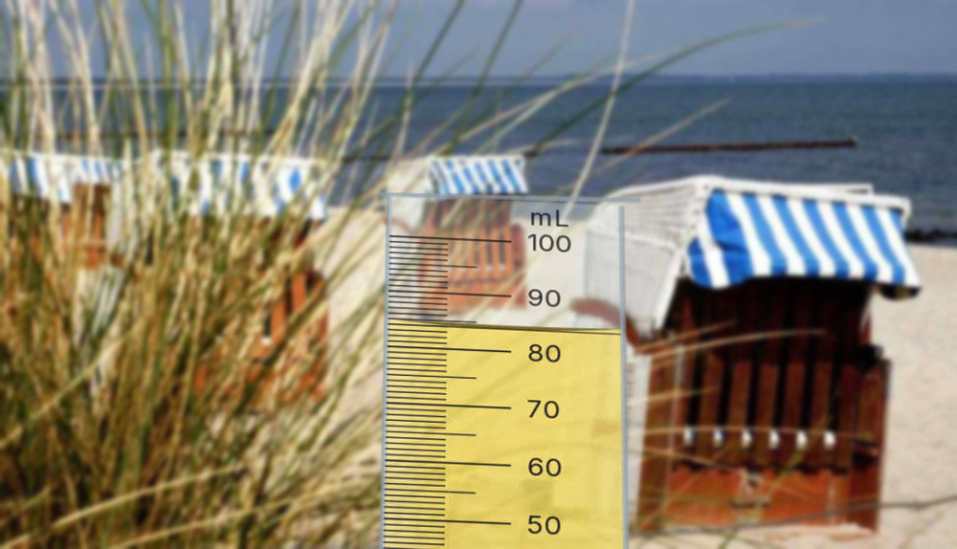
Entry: 84 mL
